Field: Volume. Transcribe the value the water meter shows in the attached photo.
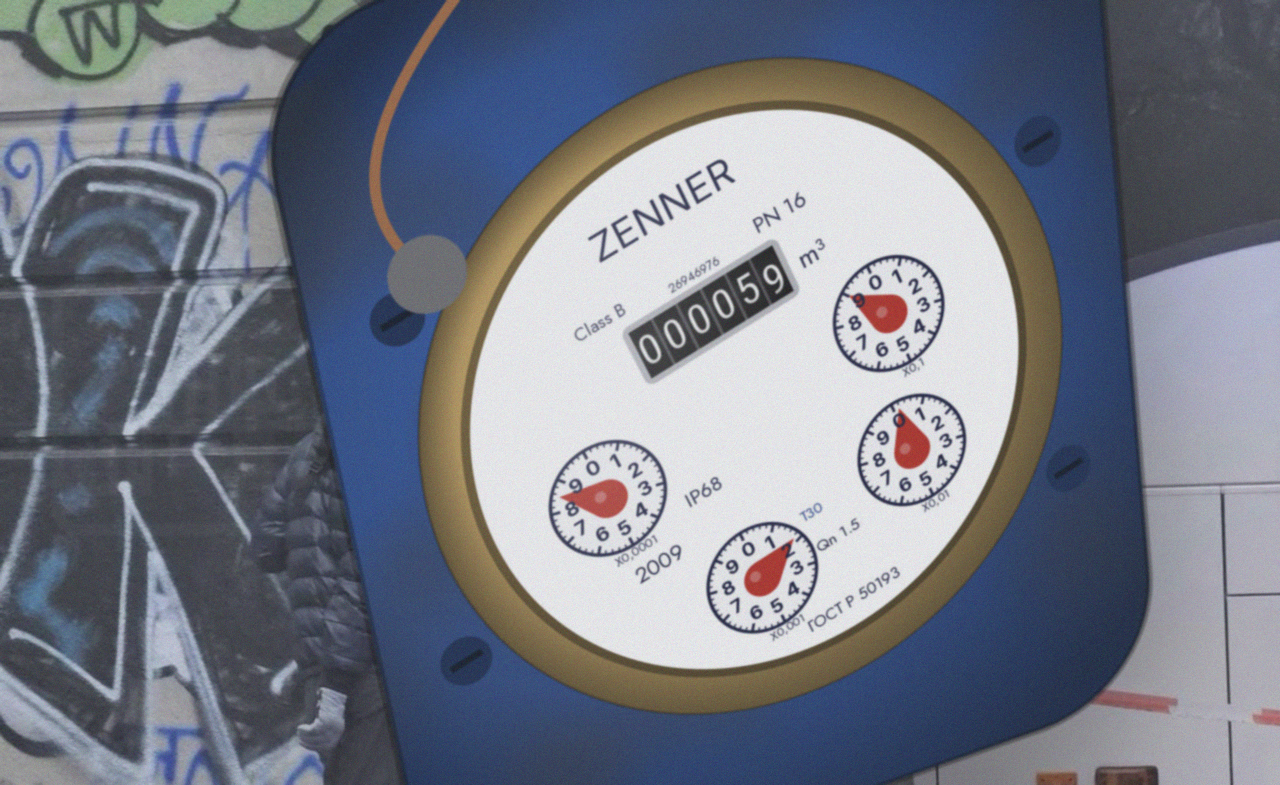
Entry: 58.9018 m³
